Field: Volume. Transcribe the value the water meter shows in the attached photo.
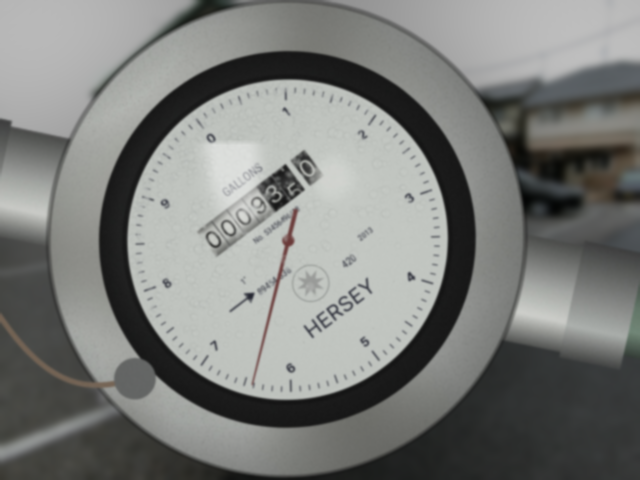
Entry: 9346.4 gal
